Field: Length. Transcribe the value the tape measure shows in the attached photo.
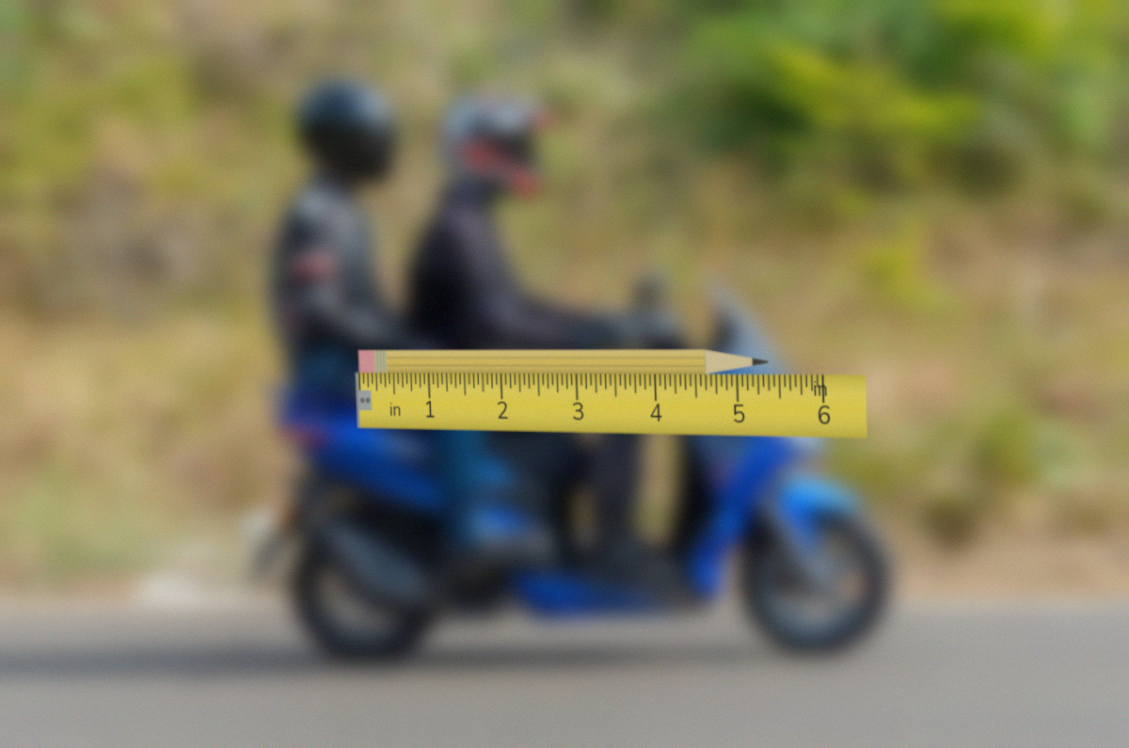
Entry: 5.375 in
